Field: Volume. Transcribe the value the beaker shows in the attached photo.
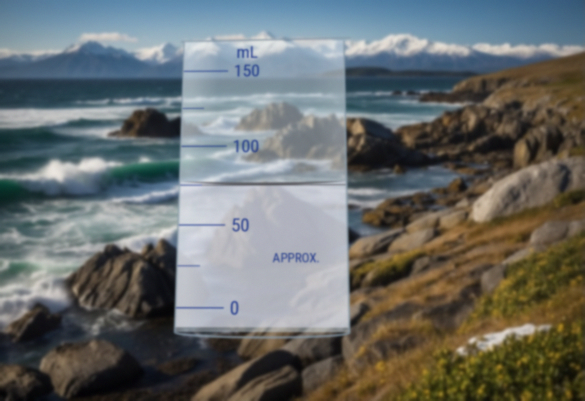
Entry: 75 mL
